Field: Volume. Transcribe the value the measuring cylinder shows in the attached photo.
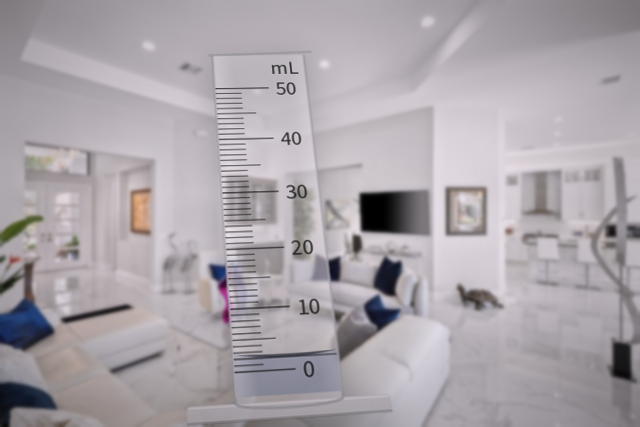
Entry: 2 mL
